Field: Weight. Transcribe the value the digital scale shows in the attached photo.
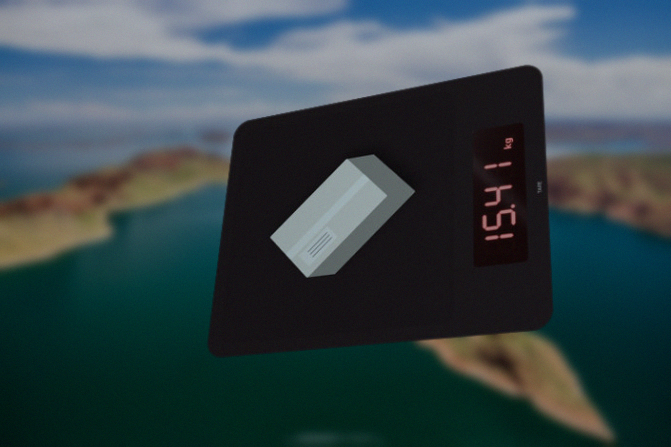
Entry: 15.41 kg
